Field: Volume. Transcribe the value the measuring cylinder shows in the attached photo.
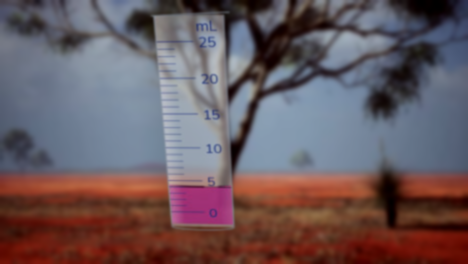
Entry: 4 mL
